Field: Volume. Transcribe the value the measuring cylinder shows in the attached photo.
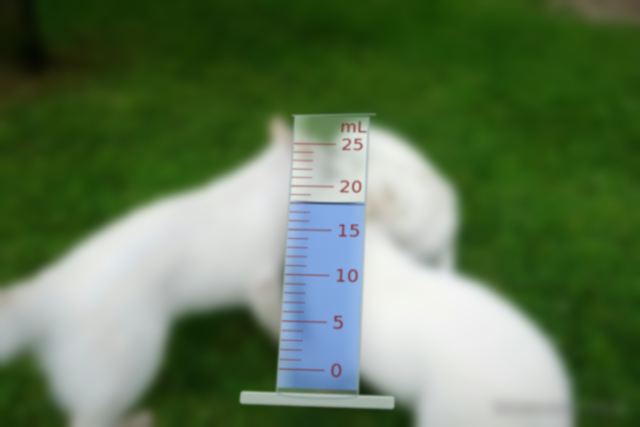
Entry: 18 mL
